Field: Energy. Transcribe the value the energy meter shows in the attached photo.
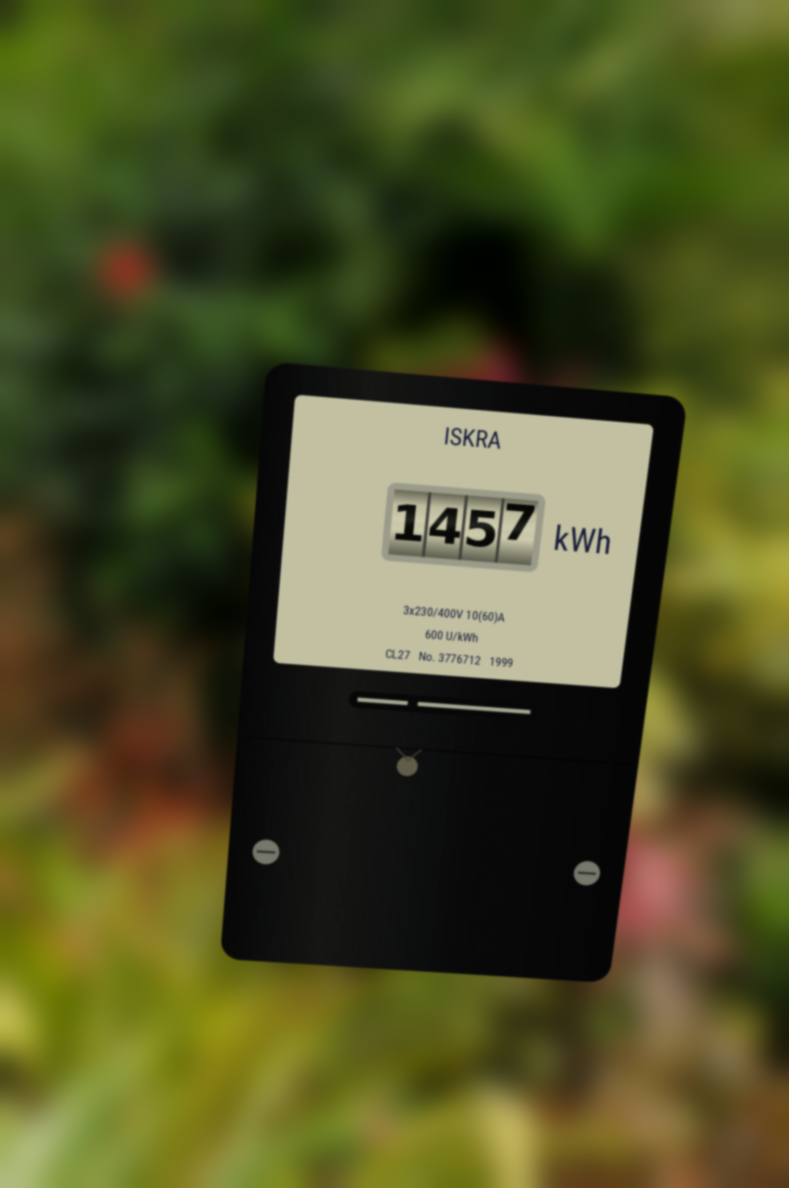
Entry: 1457 kWh
